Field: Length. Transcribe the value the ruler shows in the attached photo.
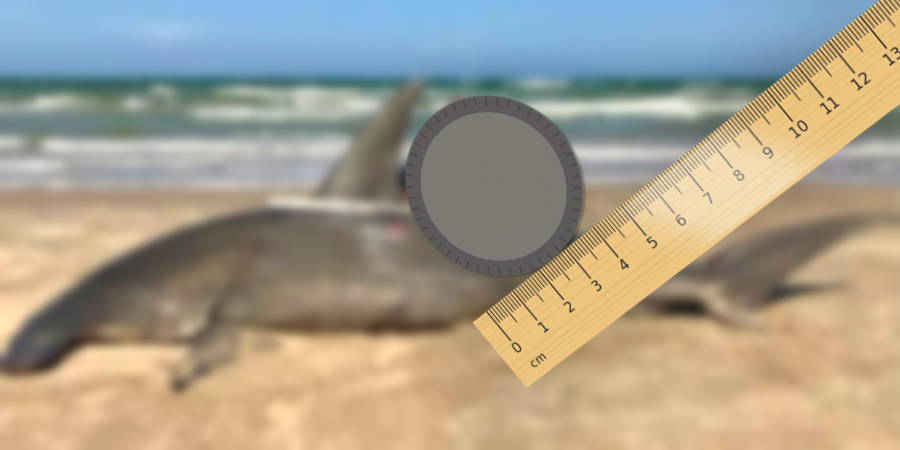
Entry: 5 cm
